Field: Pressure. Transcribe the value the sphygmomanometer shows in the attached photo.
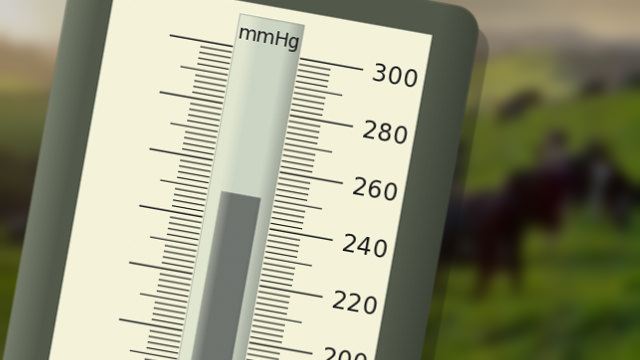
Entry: 250 mmHg
